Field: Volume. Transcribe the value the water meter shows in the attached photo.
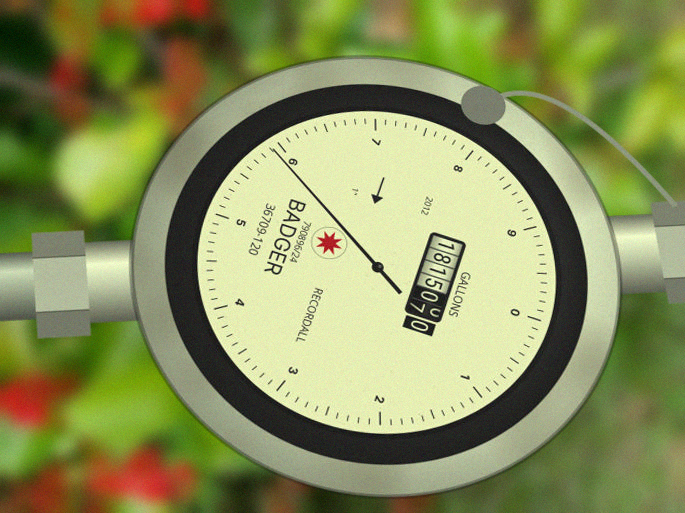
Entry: 1815065.9 gal
